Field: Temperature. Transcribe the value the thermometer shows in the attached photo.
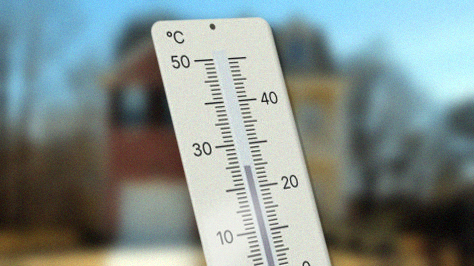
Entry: 25 °C
